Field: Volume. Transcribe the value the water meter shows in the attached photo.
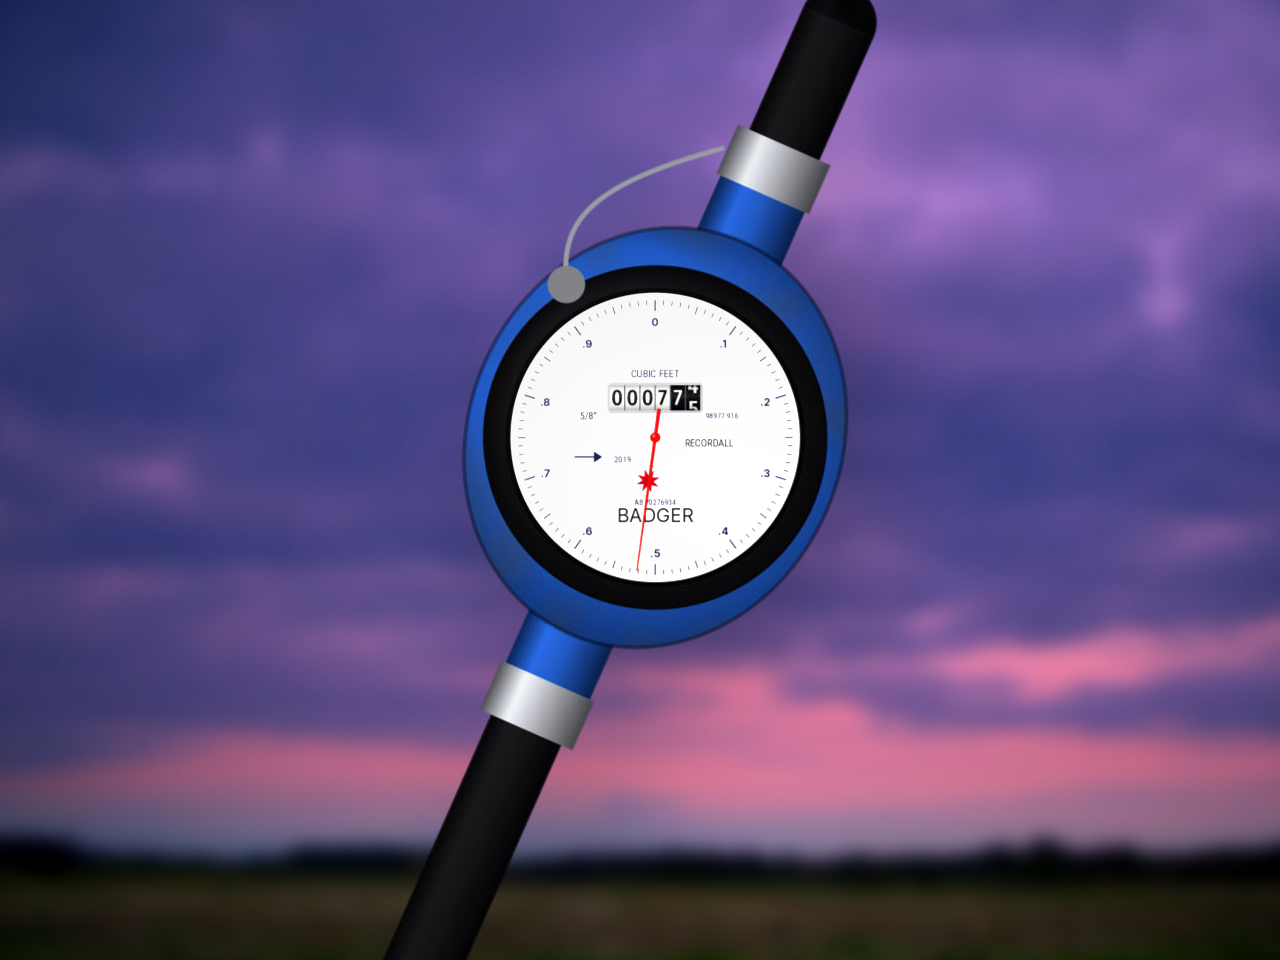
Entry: 774.52 ft³
